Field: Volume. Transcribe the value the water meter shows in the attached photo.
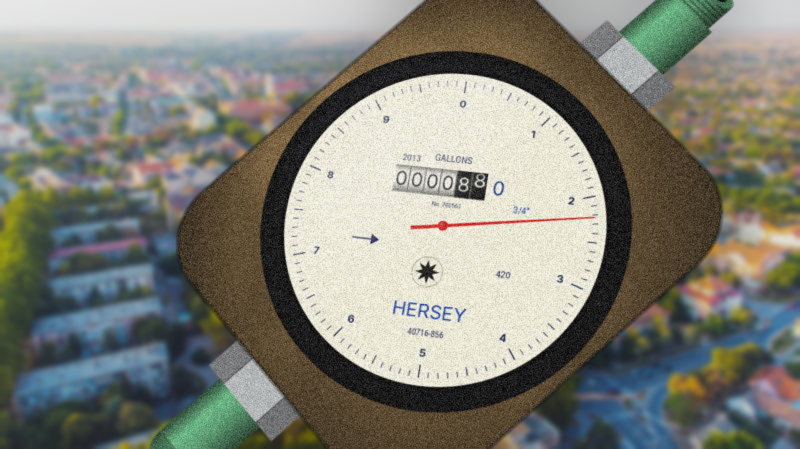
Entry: 882.2 gal
